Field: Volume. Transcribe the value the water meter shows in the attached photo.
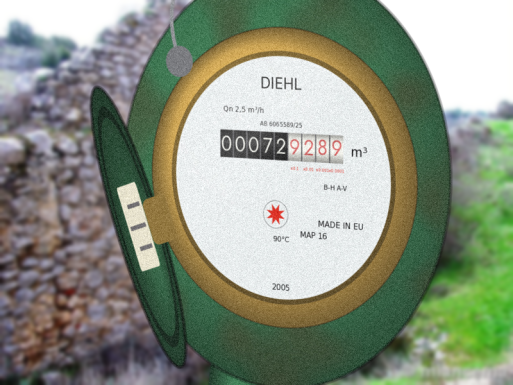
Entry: 72.9289 m³
